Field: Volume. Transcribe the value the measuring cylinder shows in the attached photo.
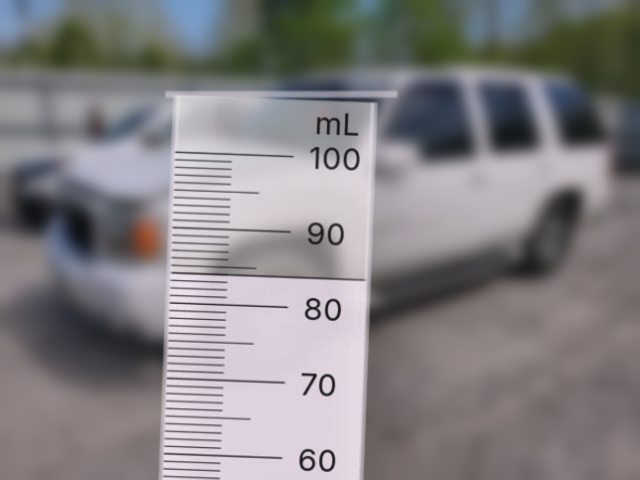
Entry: 84 mL
